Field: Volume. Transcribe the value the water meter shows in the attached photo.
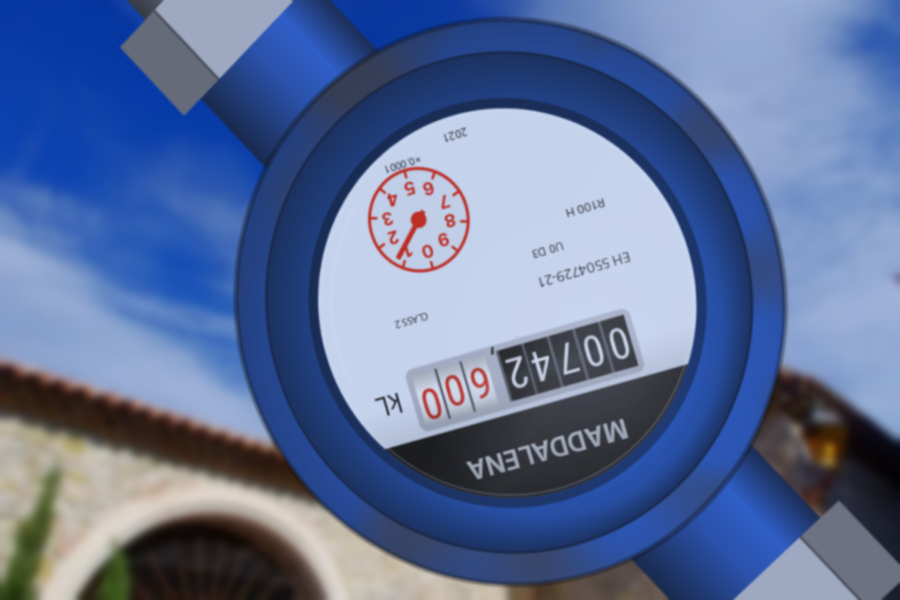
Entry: 742.6001 kL
